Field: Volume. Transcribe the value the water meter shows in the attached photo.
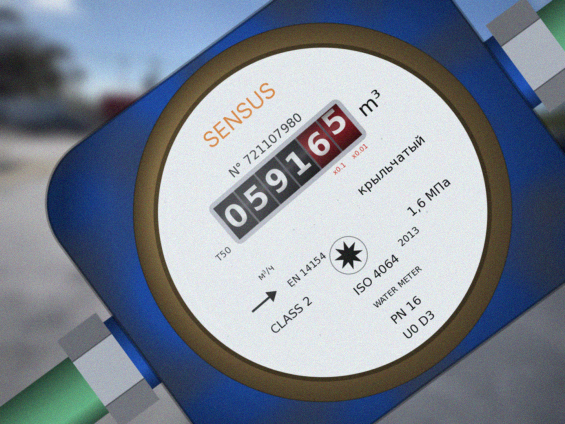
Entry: 591.65 m³
